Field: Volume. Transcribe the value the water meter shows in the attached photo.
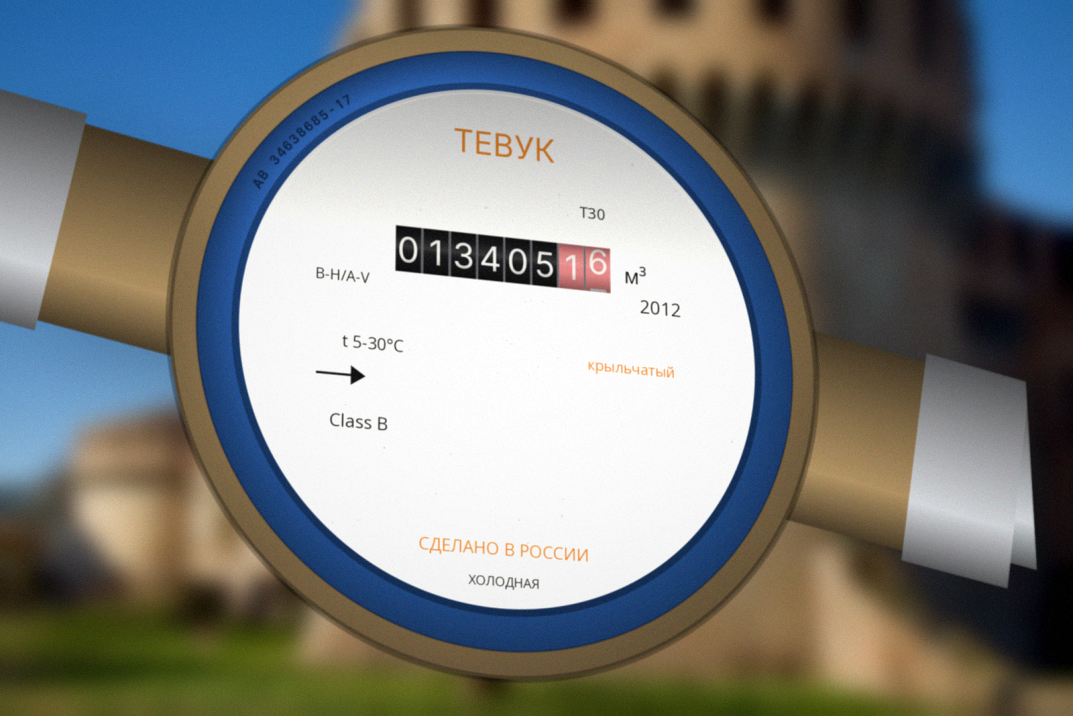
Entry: 13405.16 m³
